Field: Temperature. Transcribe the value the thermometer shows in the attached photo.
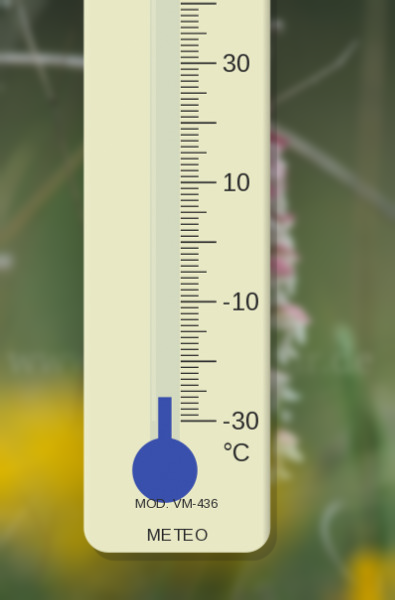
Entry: -26 °C
